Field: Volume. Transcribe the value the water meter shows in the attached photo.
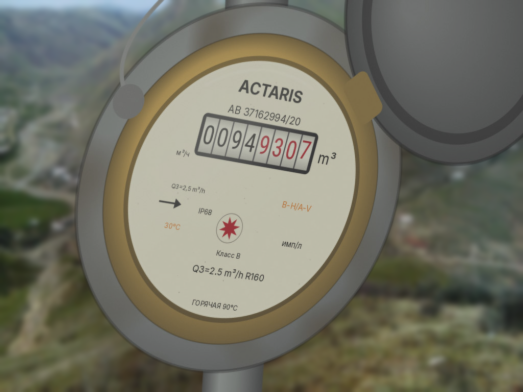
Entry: 94.9307 m³
